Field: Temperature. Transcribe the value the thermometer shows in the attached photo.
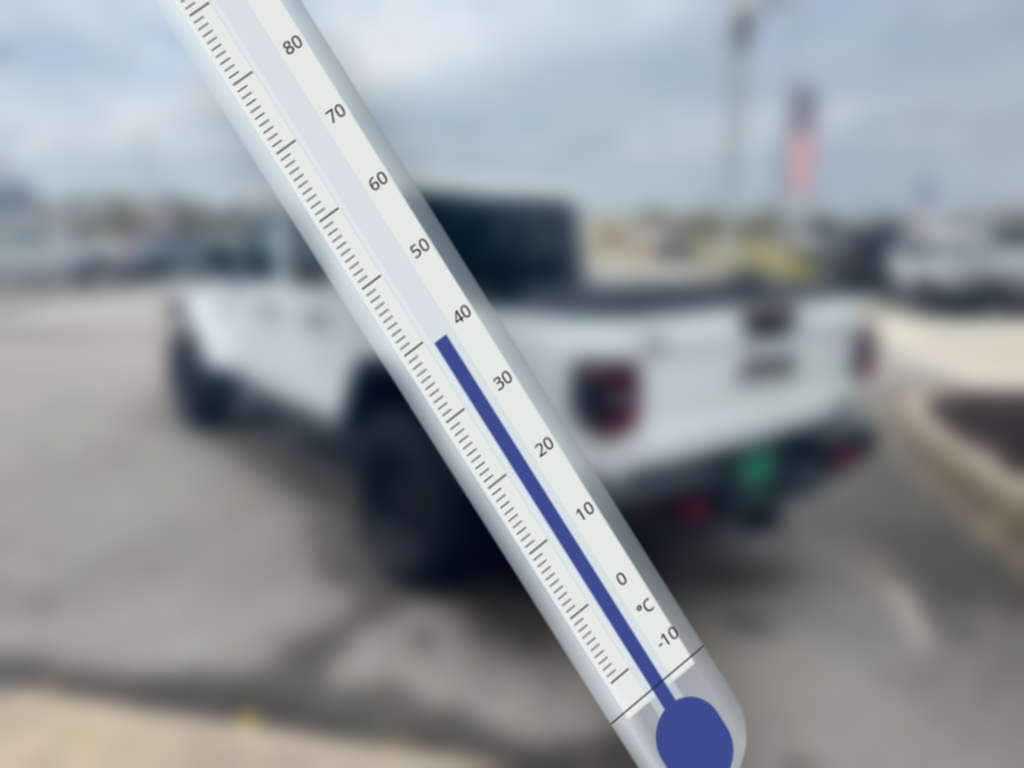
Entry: 39 °C
